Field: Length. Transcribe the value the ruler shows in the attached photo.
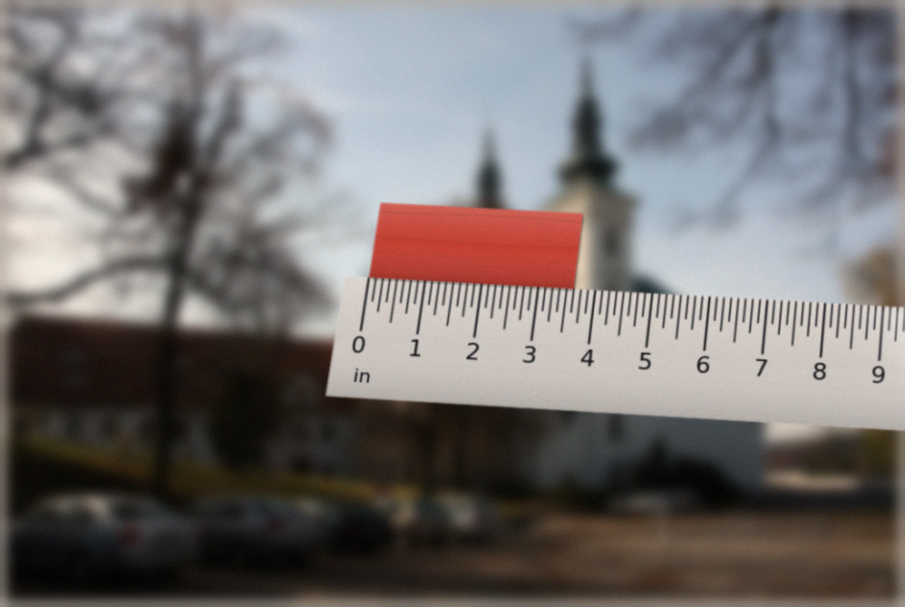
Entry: 3.625 in
